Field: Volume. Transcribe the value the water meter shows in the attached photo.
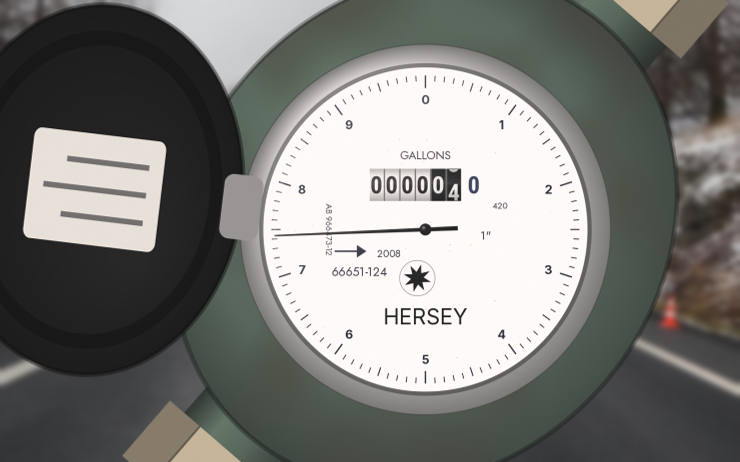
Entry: 37.4 gal
